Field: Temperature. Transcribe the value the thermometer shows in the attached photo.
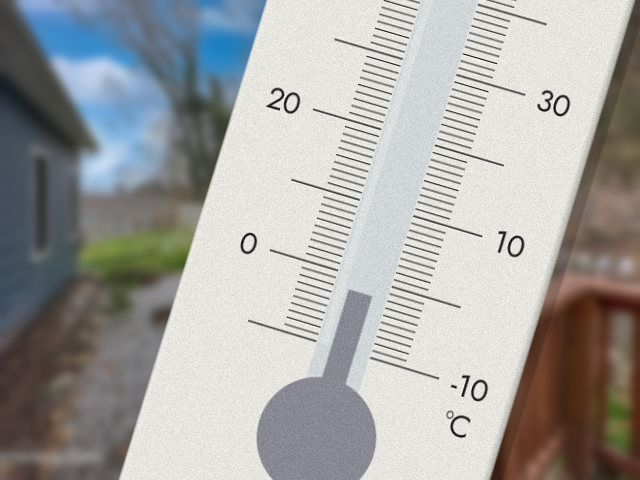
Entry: -2 °C
